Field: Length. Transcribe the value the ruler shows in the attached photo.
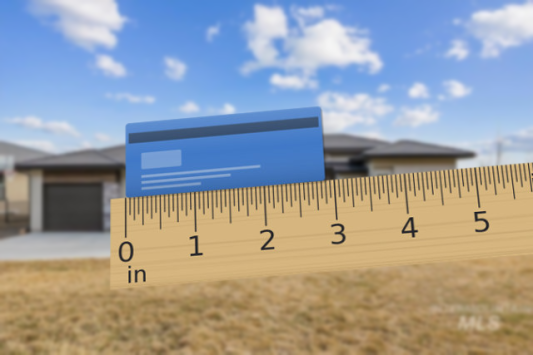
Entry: 2.875 in
